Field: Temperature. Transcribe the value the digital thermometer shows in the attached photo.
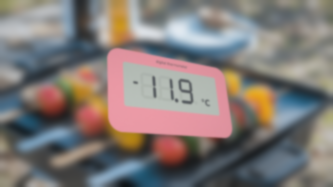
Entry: -11.9 °C
